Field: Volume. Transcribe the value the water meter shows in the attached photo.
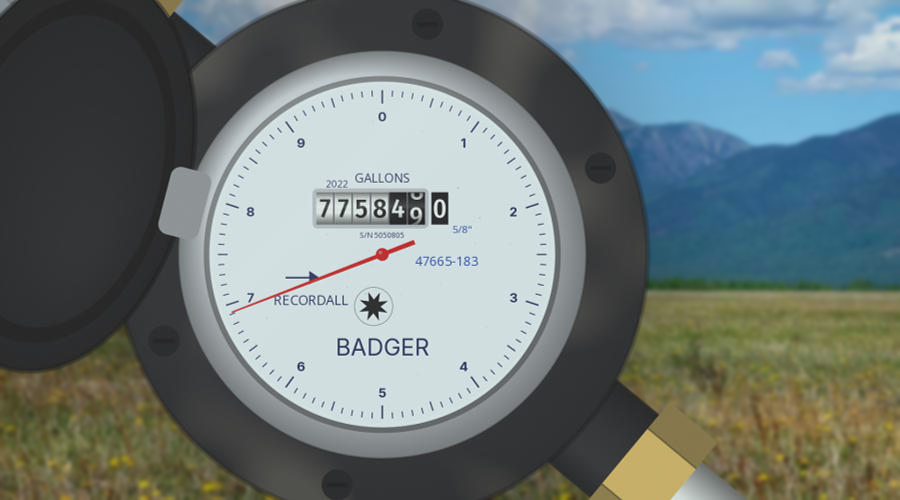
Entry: 7758486.9 gal
